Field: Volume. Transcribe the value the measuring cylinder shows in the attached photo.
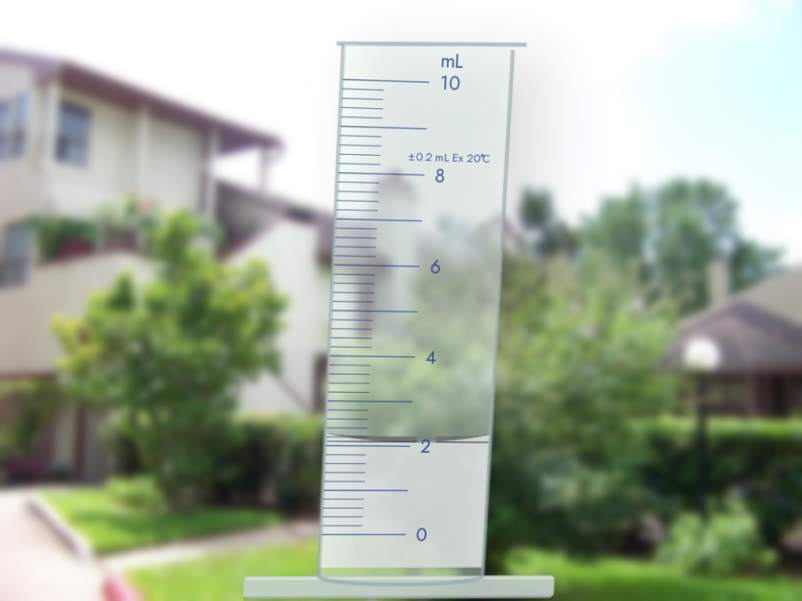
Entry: 2.1 mL
